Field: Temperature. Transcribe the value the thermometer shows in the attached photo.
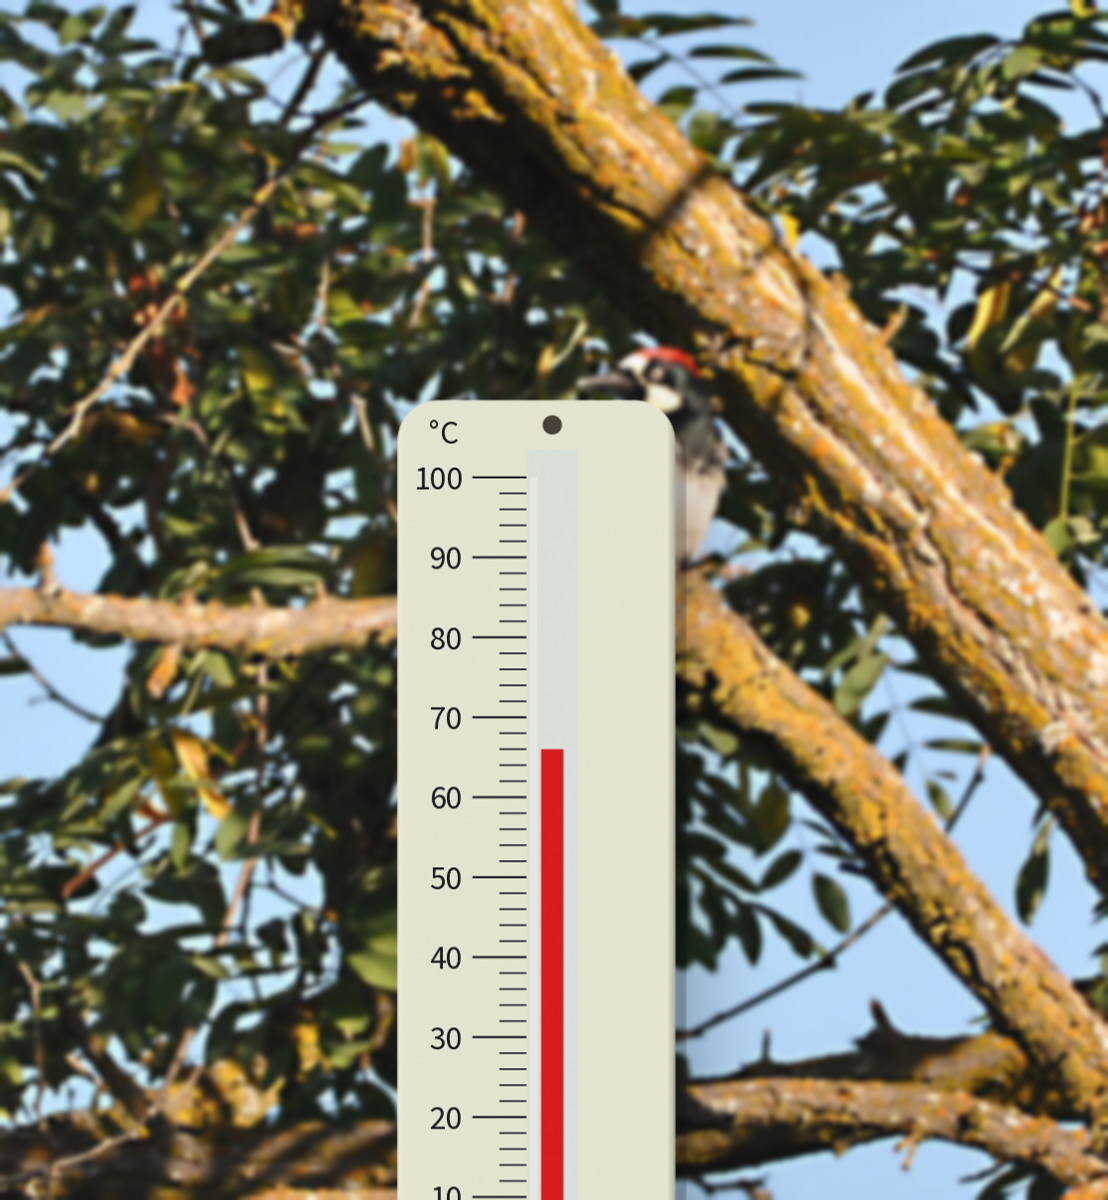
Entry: 66 °C
